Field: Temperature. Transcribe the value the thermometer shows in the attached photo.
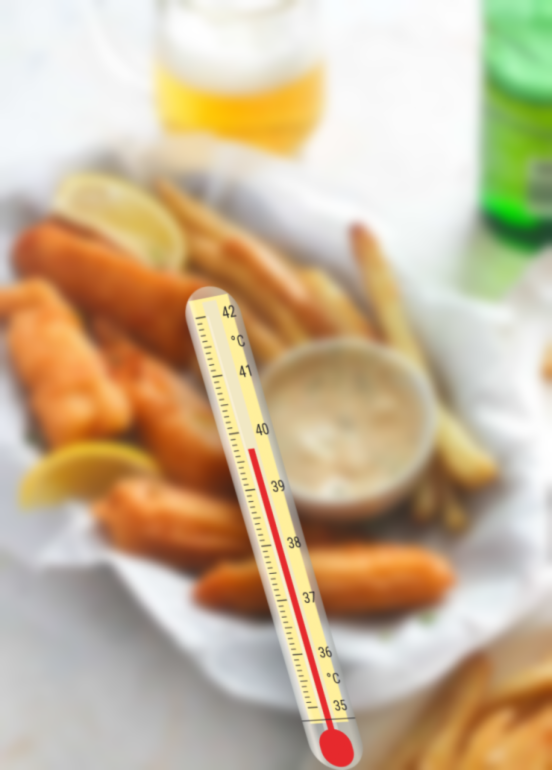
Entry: 39.7 °C
